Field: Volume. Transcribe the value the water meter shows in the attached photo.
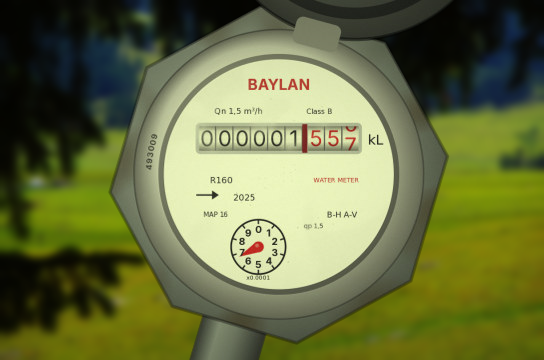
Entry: 1.5566 kL
